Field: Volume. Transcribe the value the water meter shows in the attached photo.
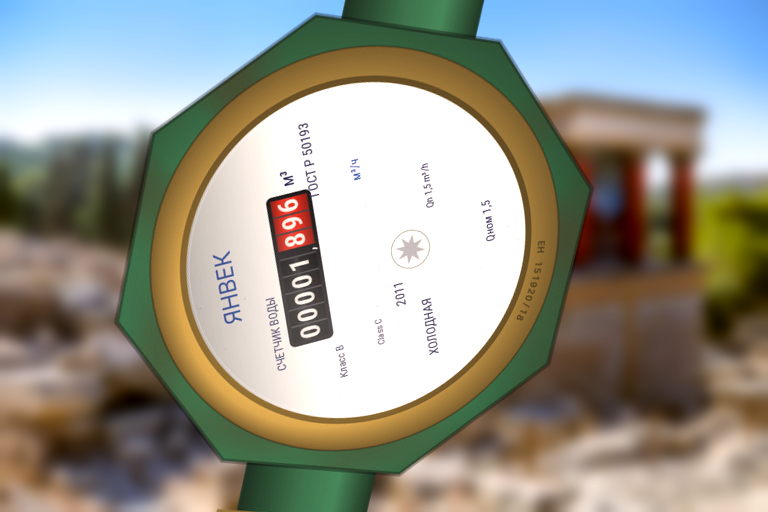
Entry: 1.896 m³
